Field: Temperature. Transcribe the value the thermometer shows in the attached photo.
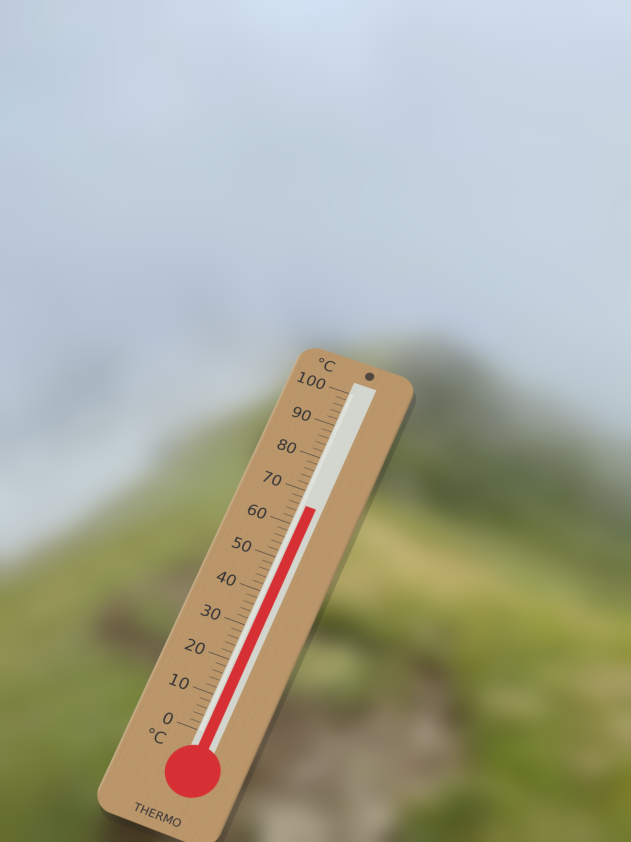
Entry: 66 °C
